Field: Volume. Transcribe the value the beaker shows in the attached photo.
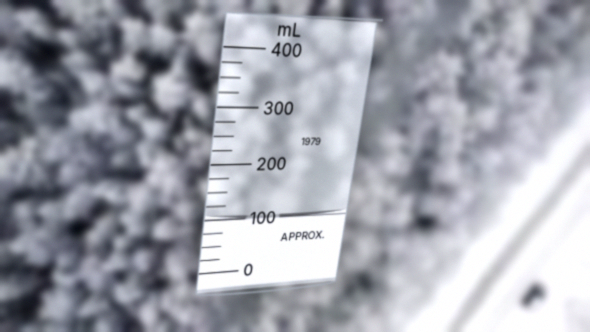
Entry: 100 mL
